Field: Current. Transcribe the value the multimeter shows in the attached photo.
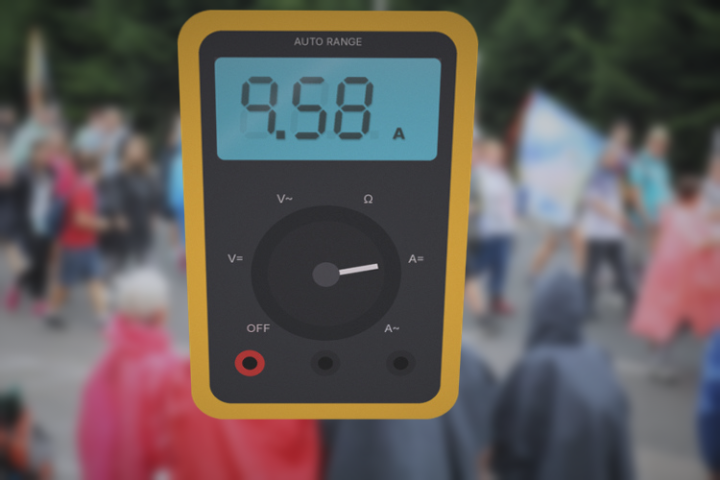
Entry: 9.58 A
